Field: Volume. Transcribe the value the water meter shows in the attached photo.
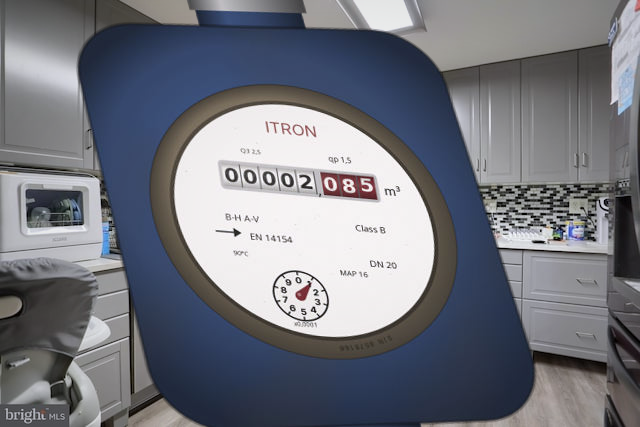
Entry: 2.0851 m³
